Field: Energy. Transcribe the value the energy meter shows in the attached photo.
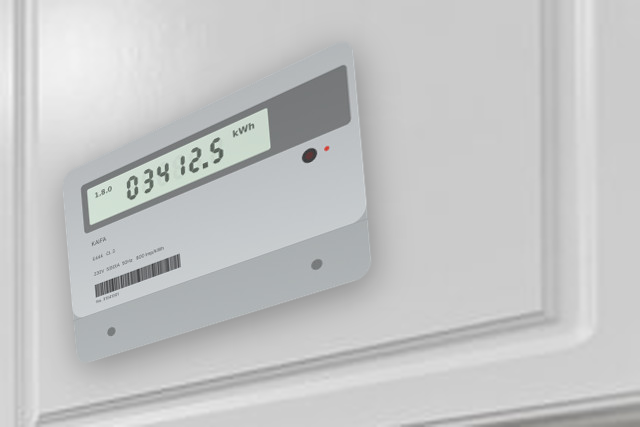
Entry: 3412.5 kWh
